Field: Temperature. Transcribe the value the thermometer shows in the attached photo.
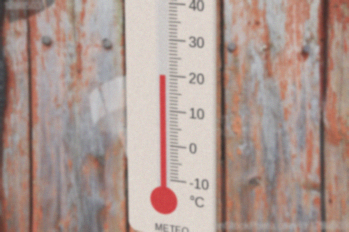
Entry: 20 °C
